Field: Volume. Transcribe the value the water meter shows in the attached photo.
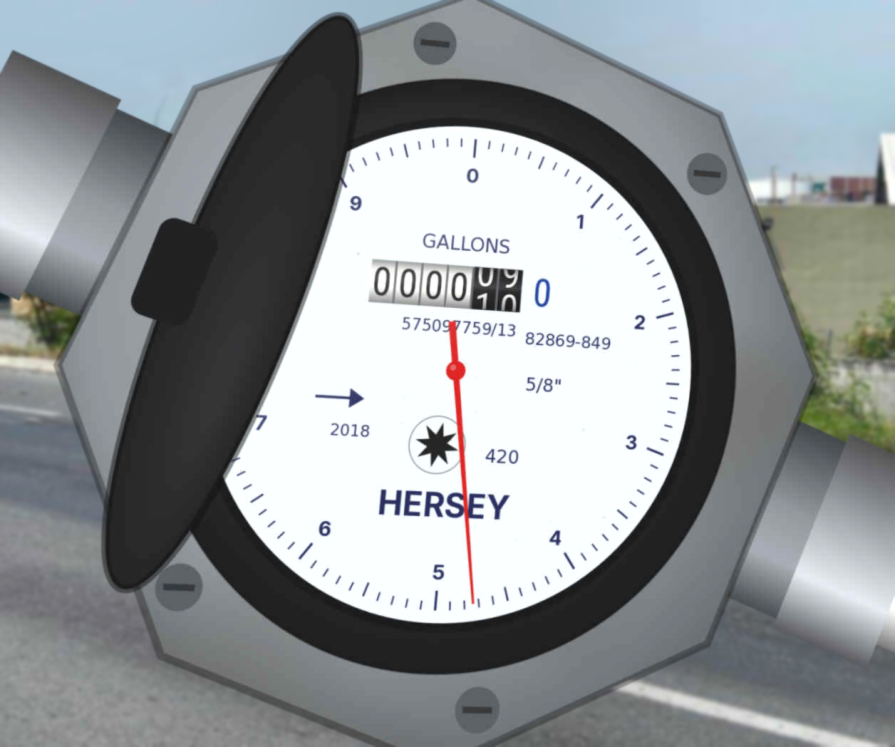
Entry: 94.7 gal
